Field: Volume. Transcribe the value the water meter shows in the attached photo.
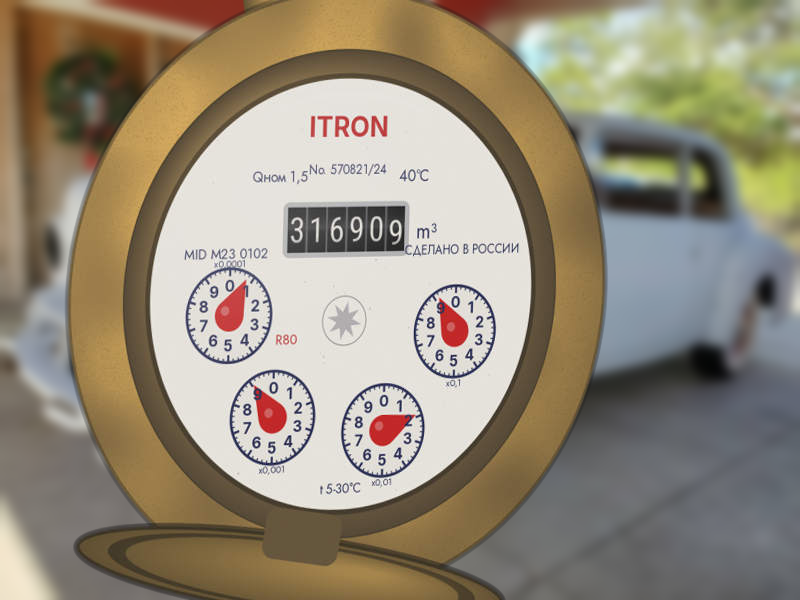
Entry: 316908.9190 m³
